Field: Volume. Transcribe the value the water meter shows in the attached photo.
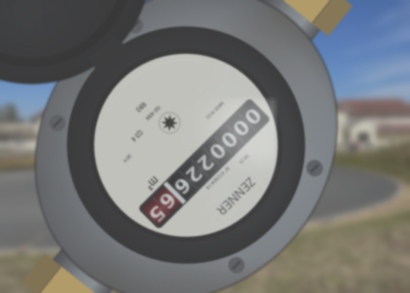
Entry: 226.65 m³
